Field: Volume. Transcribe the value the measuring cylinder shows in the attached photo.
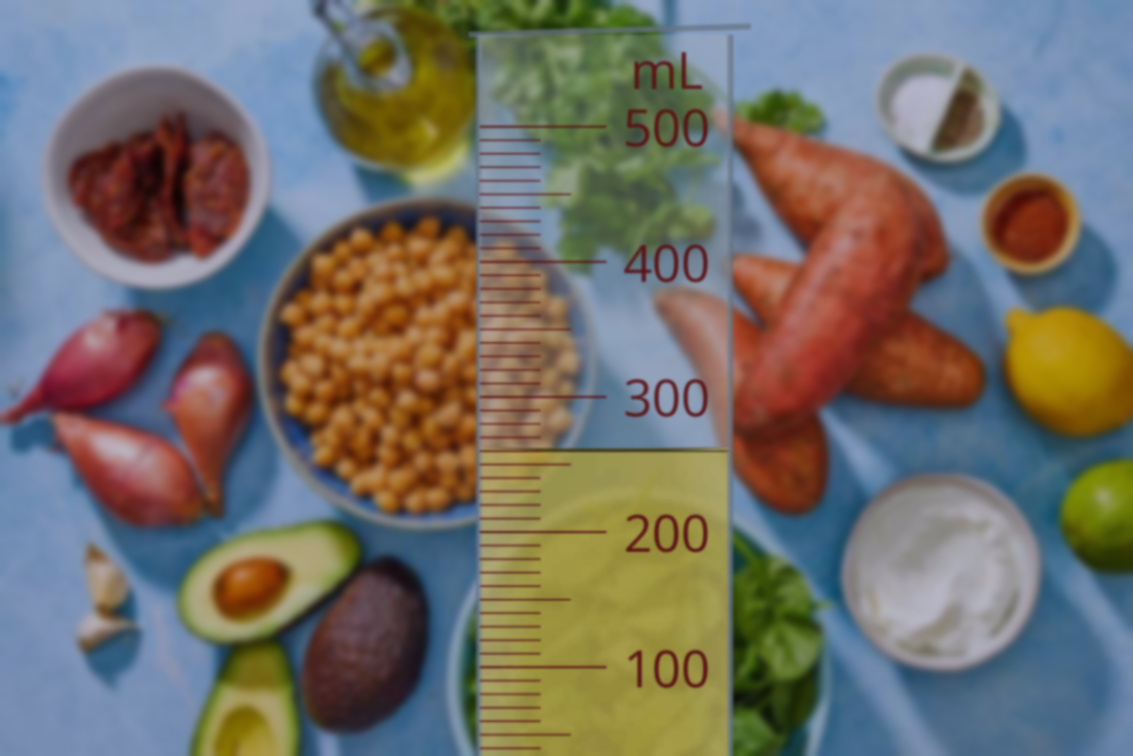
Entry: 260 mL
